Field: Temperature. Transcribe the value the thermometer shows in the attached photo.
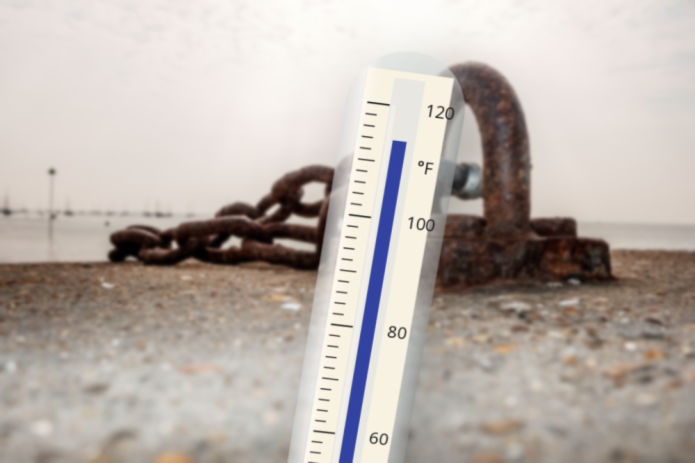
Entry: 114 °F
